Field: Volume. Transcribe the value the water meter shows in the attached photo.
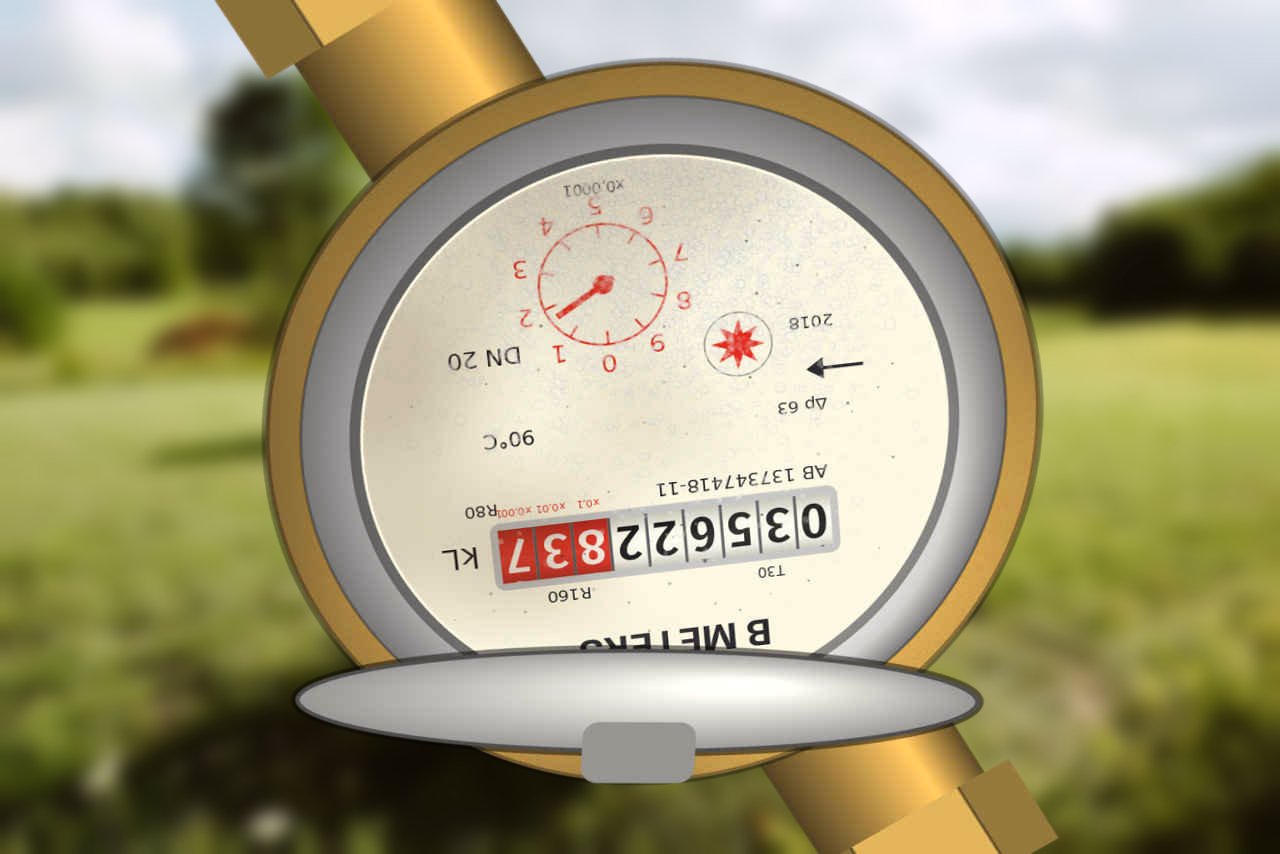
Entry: 35622.8371 kL
